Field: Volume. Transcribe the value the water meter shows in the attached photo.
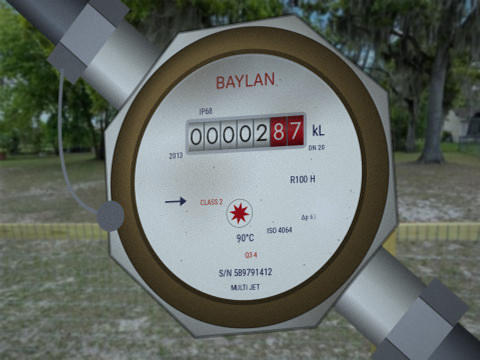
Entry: 2.87 kL
